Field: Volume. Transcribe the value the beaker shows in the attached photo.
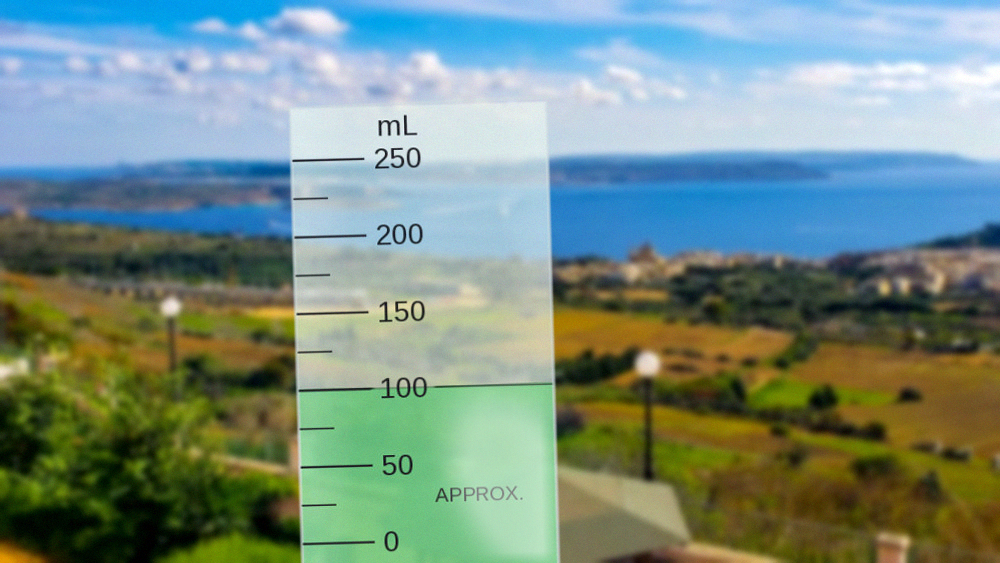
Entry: 100 mL
